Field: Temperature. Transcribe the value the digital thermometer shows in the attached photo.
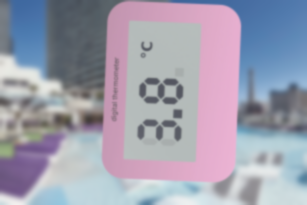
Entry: 3.8 °C
